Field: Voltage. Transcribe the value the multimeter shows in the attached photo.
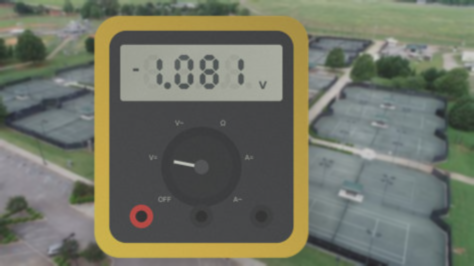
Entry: -1.081 V
